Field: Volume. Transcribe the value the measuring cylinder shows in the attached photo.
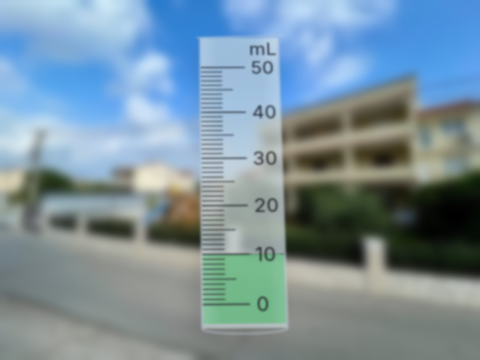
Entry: 10 mL
